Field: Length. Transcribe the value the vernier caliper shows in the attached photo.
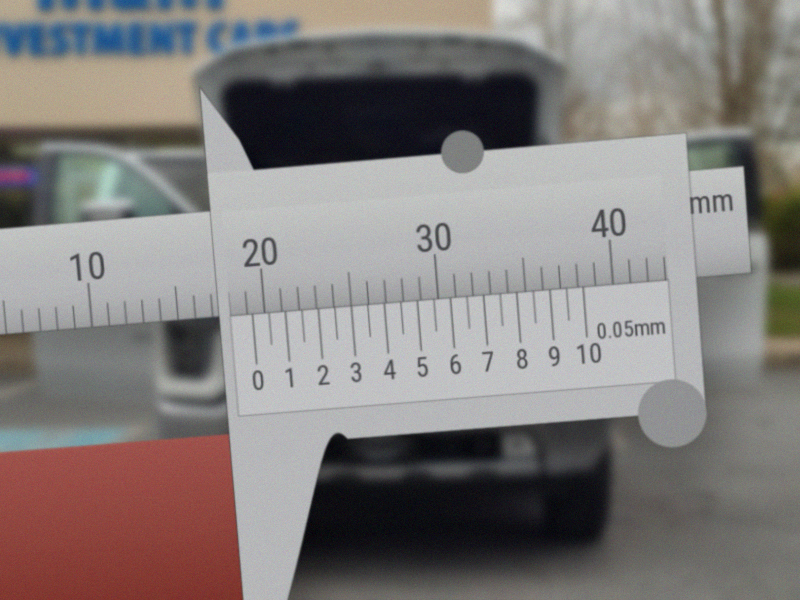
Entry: 19.3 mm
